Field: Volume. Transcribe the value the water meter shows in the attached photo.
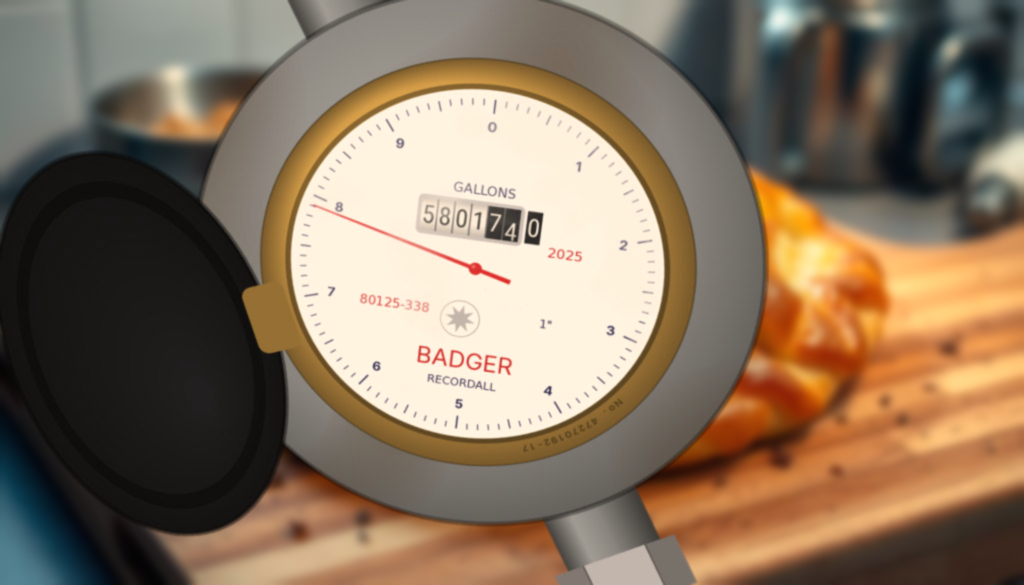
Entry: 5801737.9 gal
